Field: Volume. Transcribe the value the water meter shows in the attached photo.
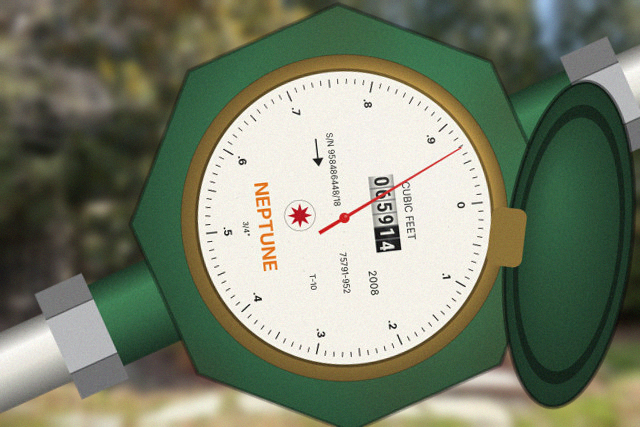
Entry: 65913.93 ft³
